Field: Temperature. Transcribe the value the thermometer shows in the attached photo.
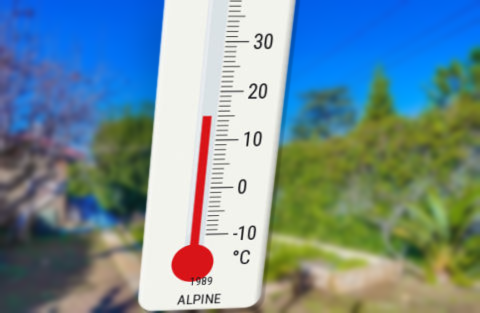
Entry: 15 °C
